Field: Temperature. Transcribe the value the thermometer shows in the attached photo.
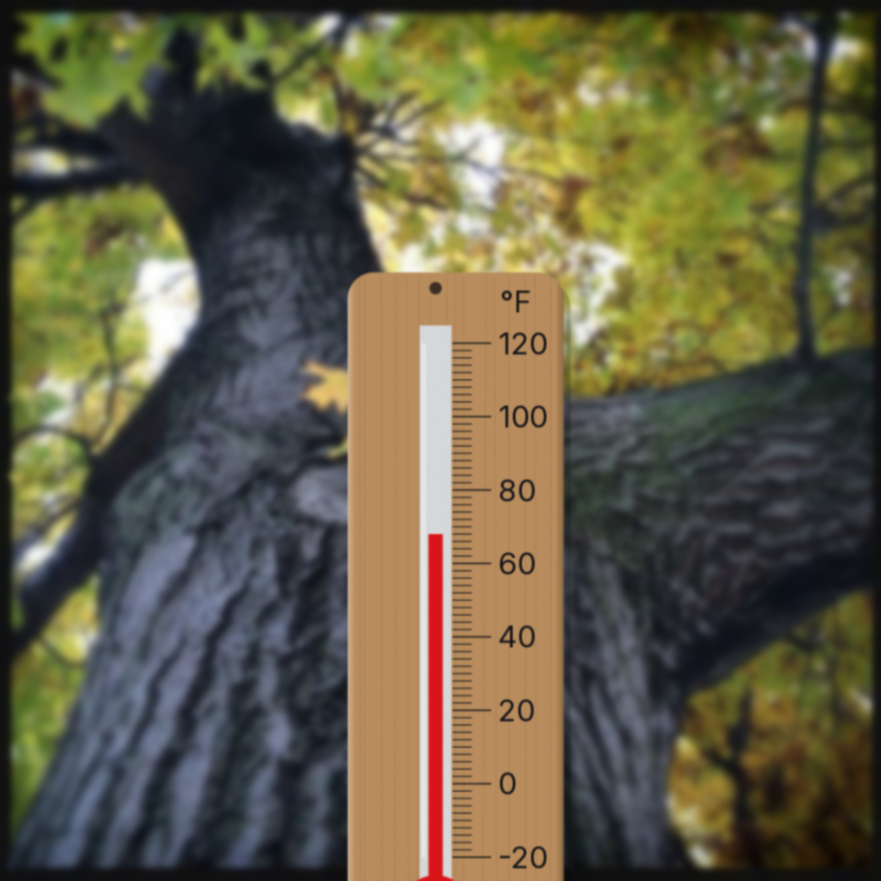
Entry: 68 °F
